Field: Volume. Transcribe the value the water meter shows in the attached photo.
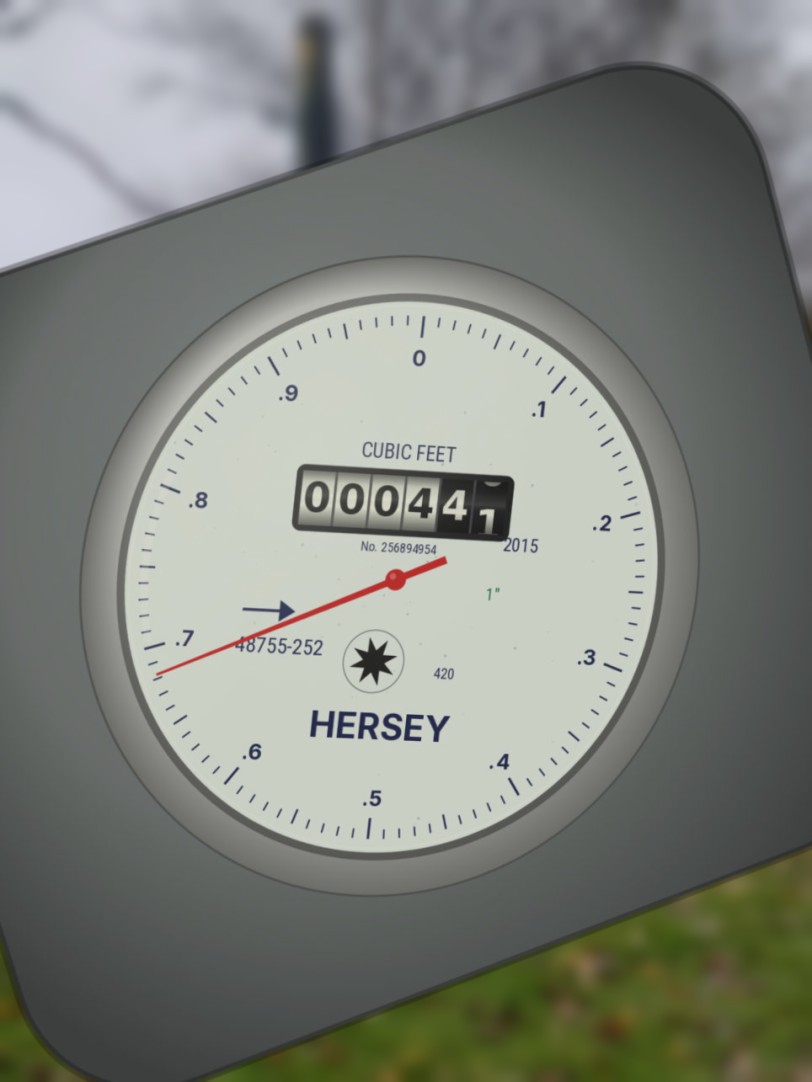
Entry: 440.68 ft³
